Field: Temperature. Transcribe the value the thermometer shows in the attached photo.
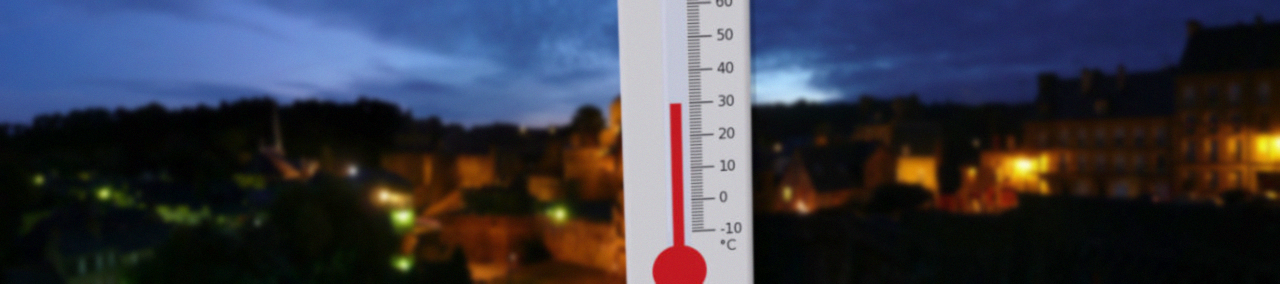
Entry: 30 °C
